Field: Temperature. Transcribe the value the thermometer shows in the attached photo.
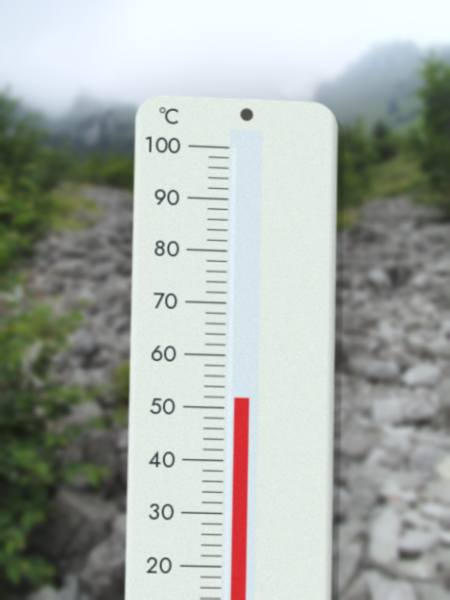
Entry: 52 °C
